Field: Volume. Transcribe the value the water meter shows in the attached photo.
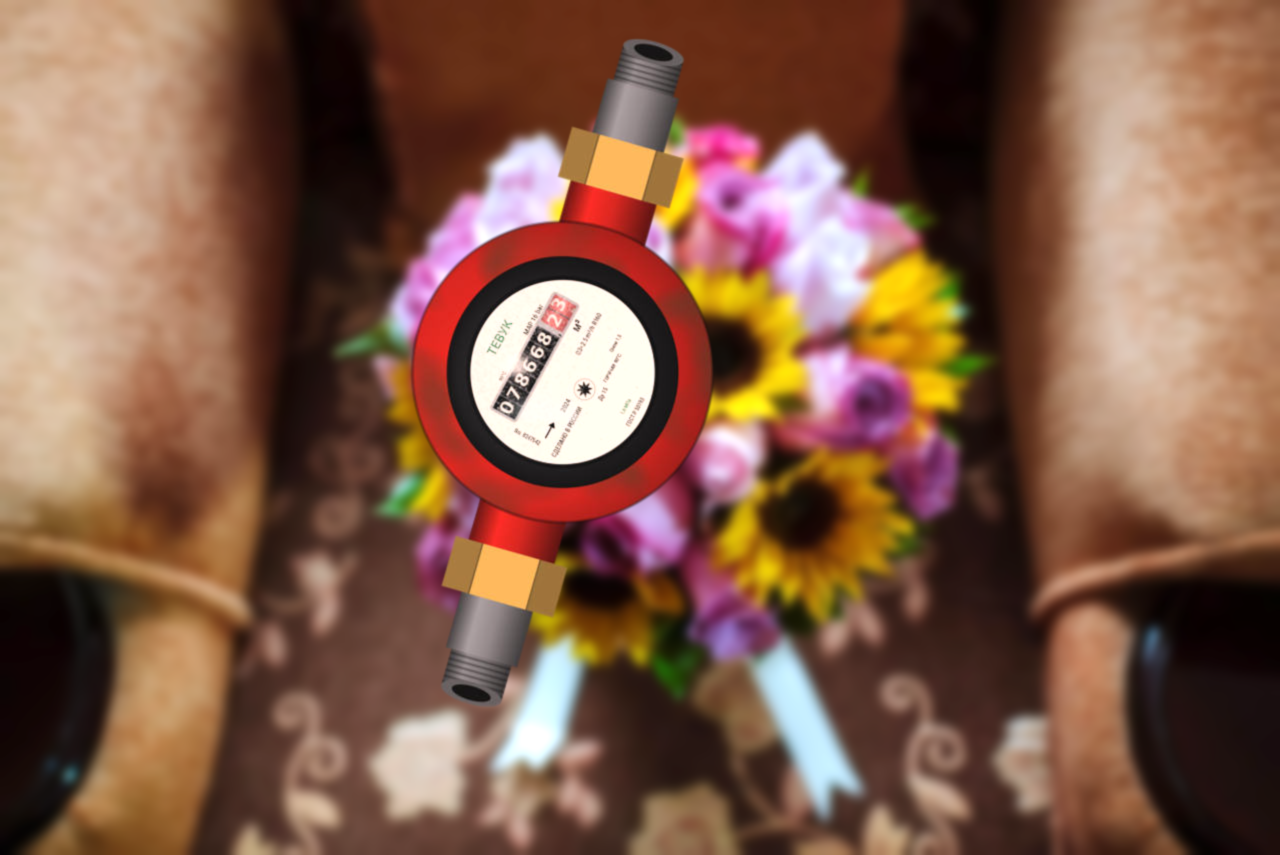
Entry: 78668.23 m³
